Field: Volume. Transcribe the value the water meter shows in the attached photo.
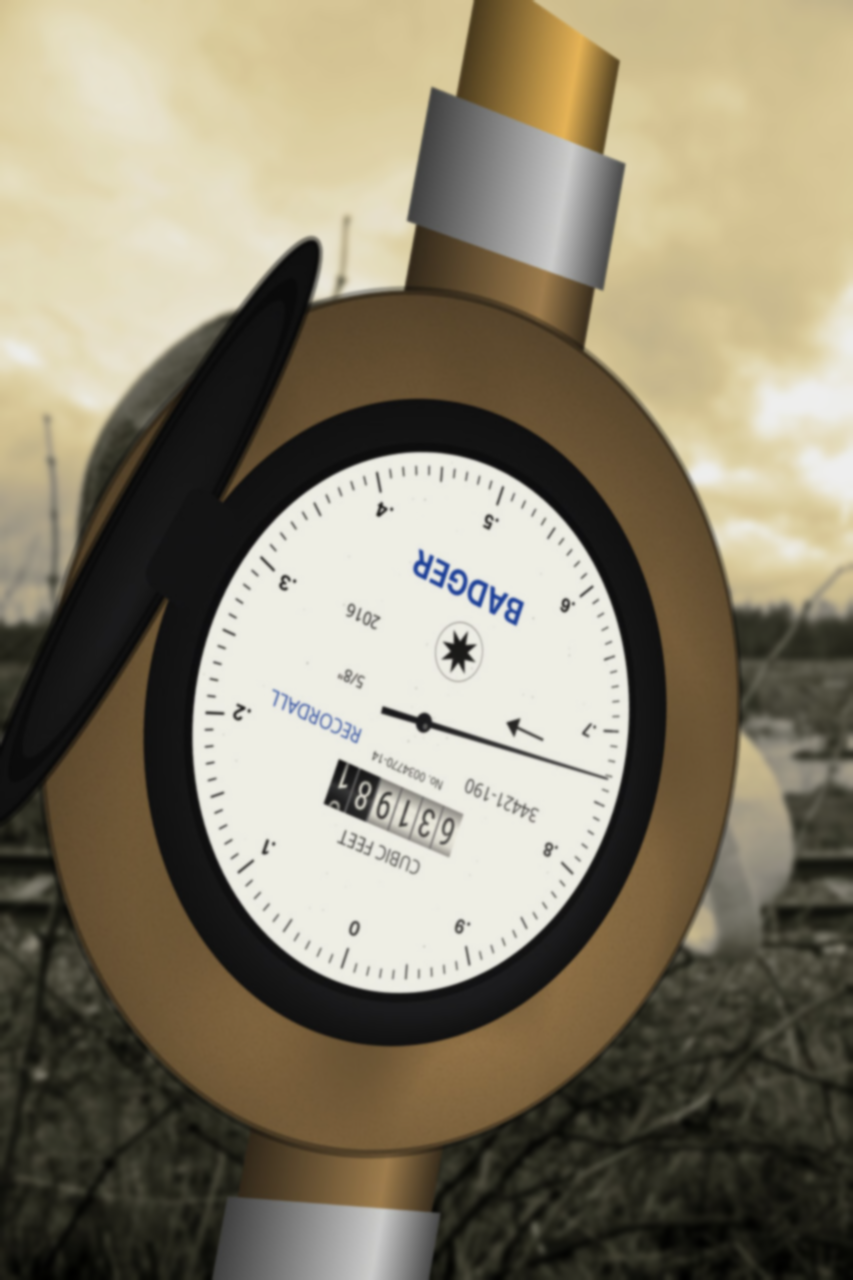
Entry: 631980.73 ft³
